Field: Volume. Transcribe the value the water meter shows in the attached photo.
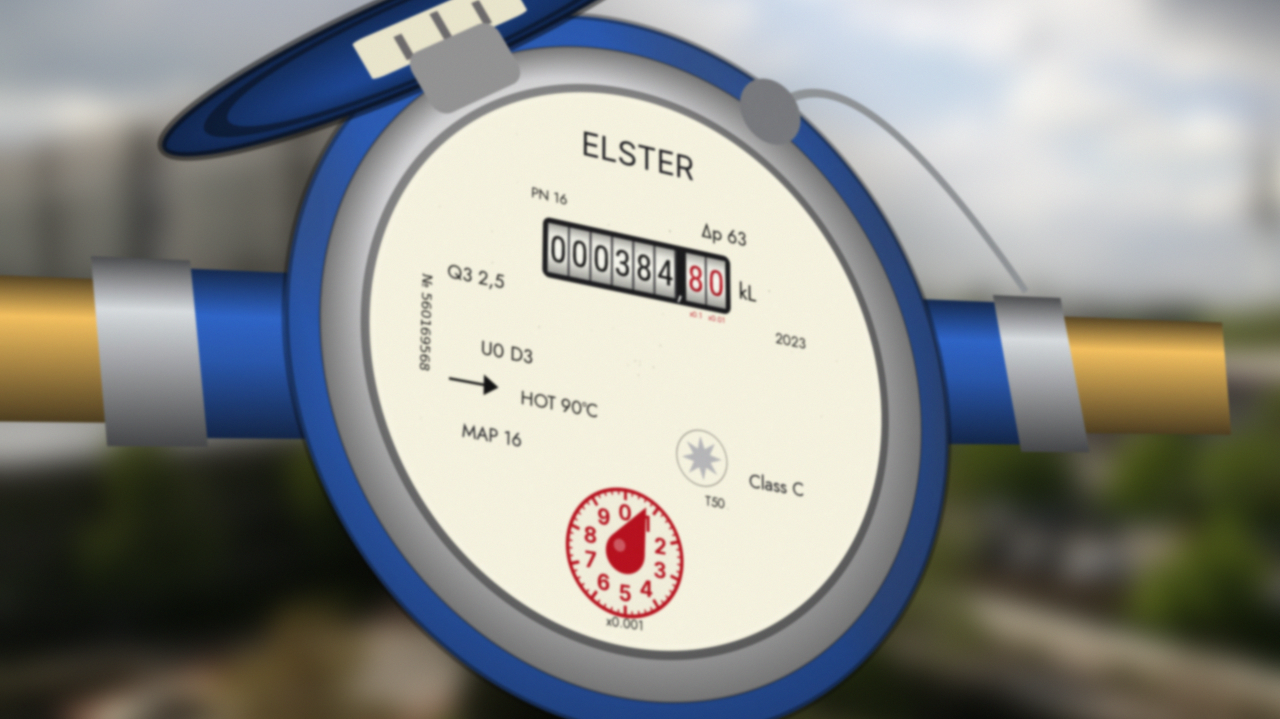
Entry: 384.800 kL
